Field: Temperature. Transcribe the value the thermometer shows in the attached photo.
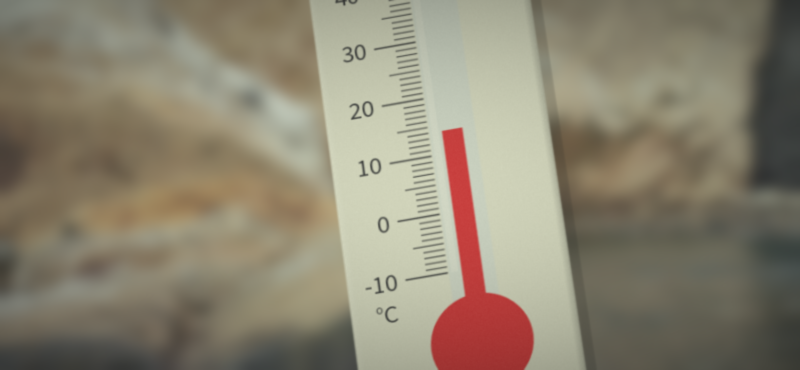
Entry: 14 °C
